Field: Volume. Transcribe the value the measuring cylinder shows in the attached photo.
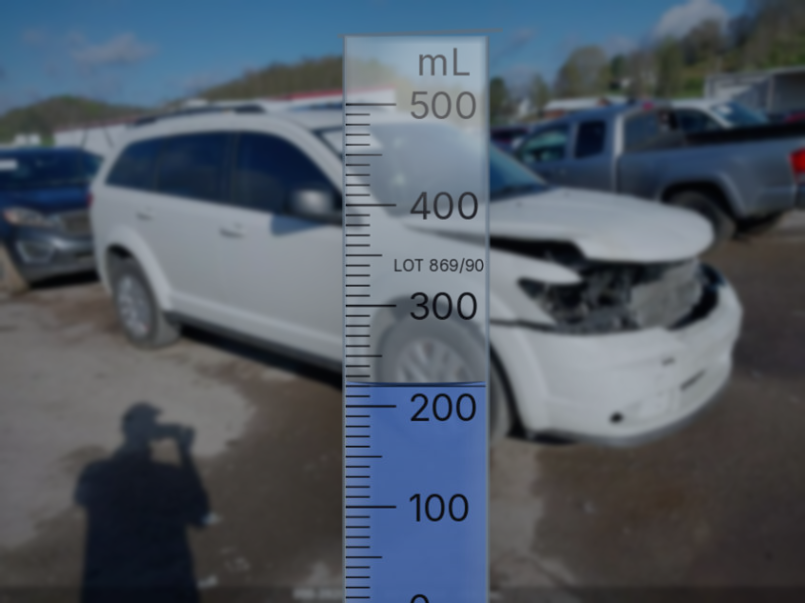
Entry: 220 mL
